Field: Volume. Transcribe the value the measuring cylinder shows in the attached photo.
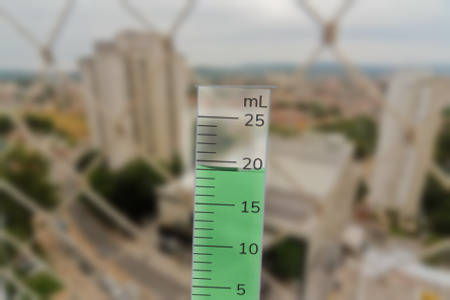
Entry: 19 mL
